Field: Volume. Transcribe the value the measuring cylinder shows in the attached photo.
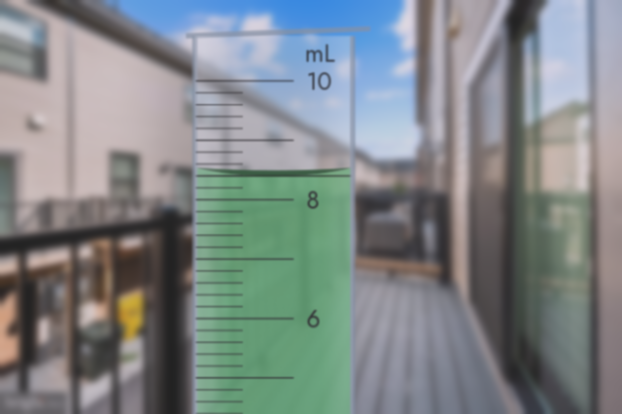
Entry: 8.4 mL
